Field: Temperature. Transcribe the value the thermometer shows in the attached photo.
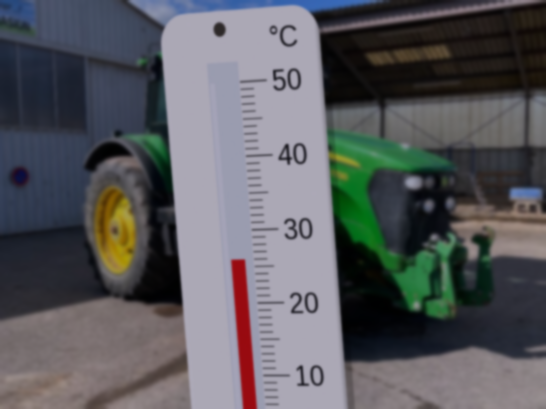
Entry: 26 °C
